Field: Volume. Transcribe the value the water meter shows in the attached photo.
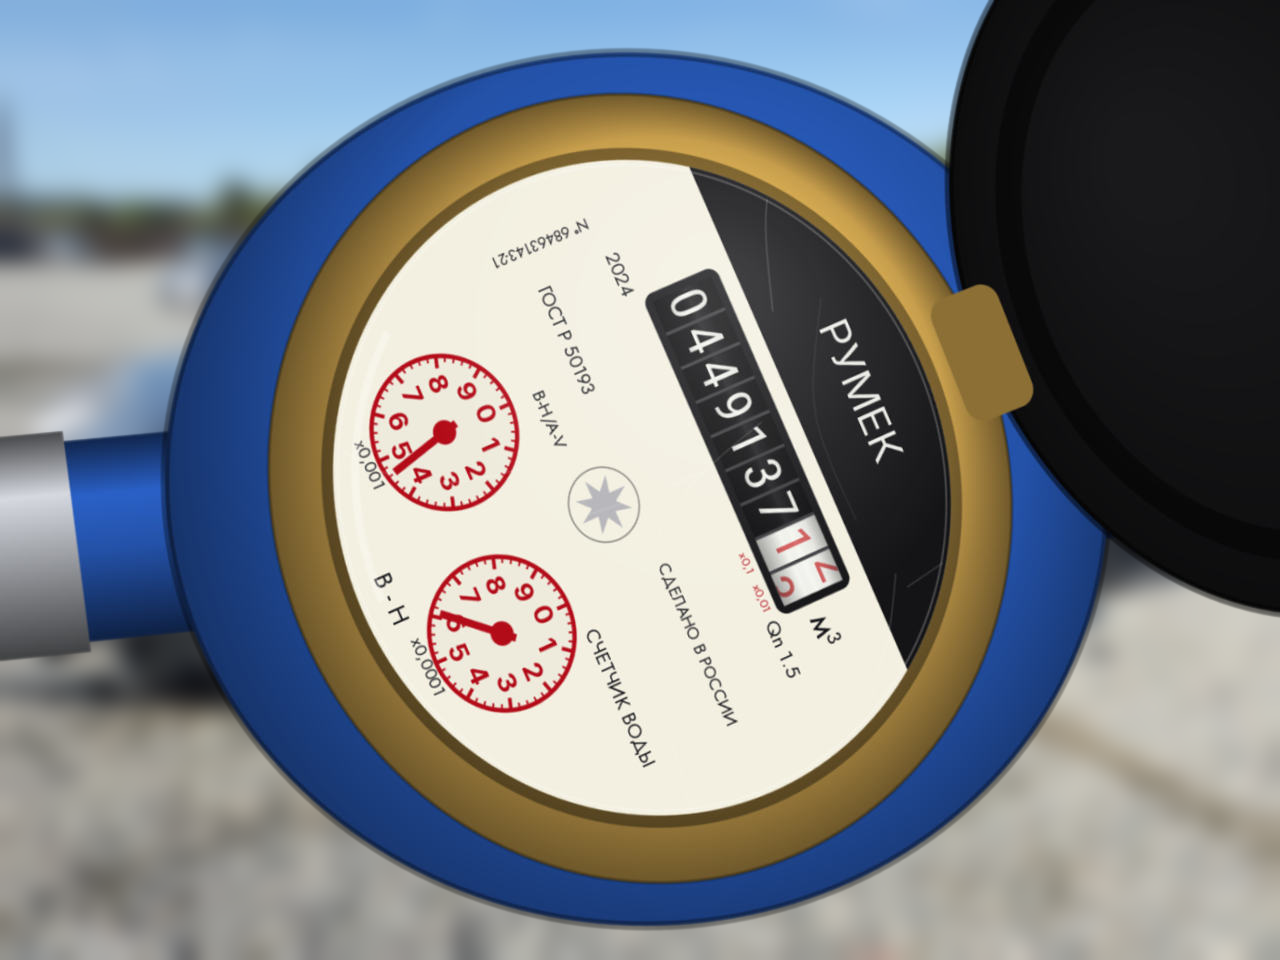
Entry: 449137.1246 m³
